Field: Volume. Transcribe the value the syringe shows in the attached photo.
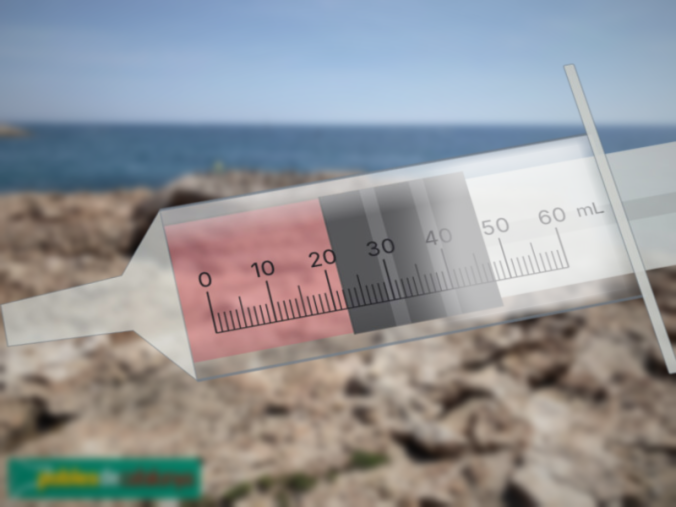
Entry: 22 mL
